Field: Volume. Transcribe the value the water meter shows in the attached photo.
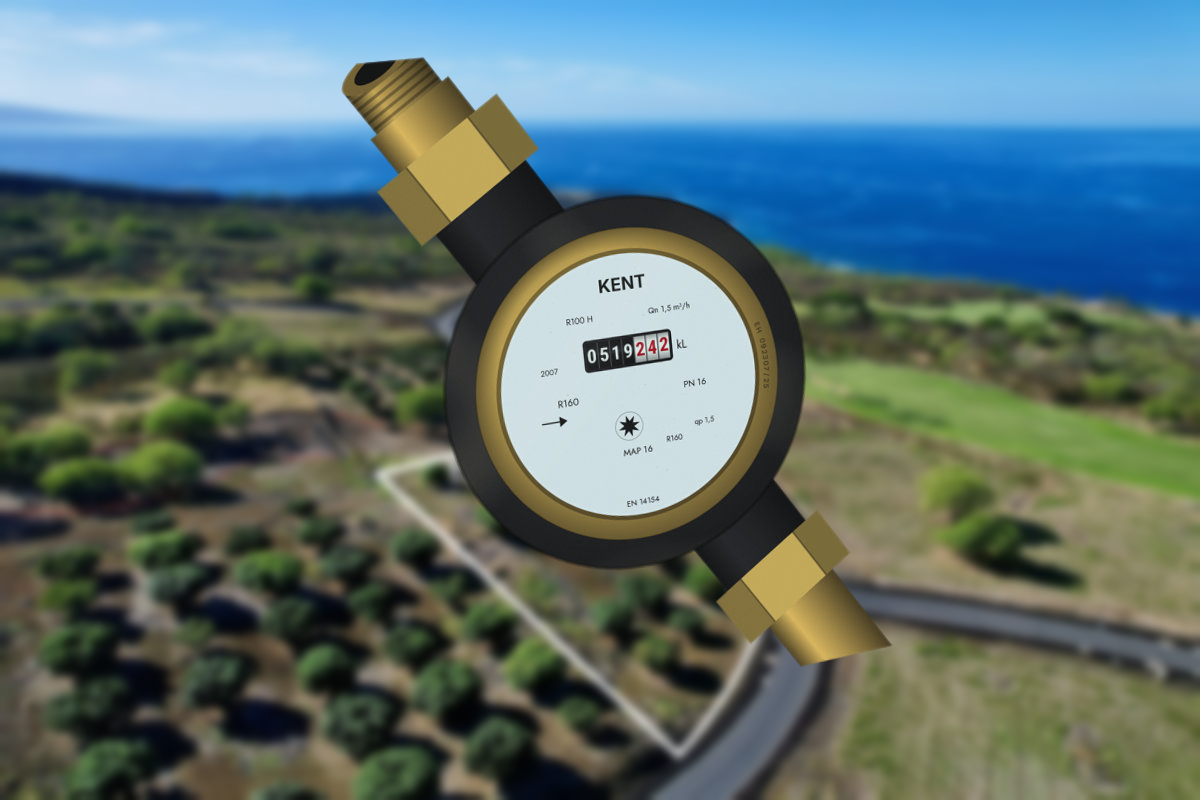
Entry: 519.242 kL
